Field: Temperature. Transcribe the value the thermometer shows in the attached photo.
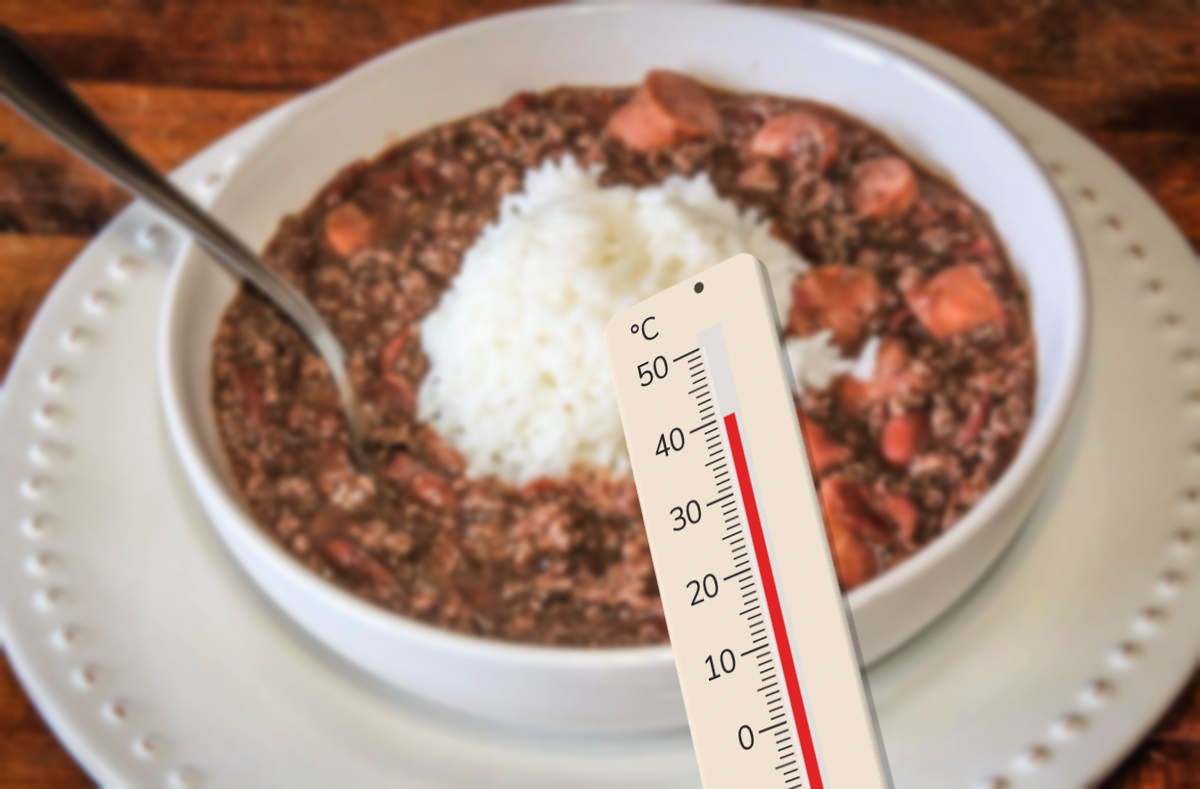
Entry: 40 °C
